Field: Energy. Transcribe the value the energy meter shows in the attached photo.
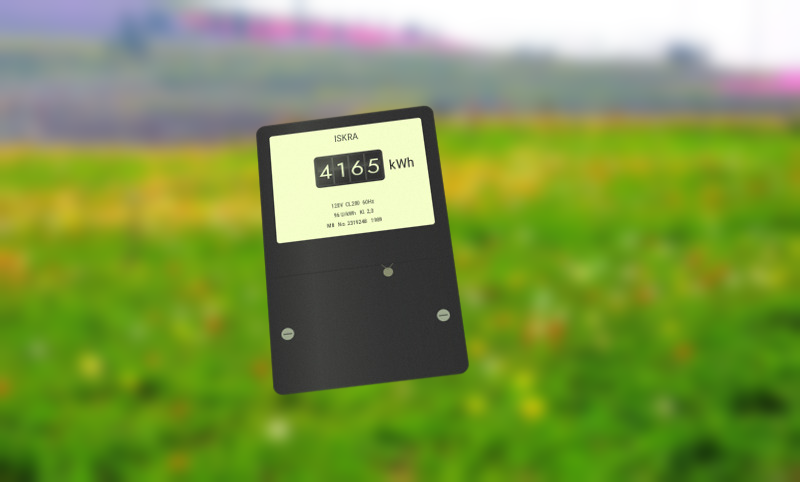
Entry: 4165 kWh
